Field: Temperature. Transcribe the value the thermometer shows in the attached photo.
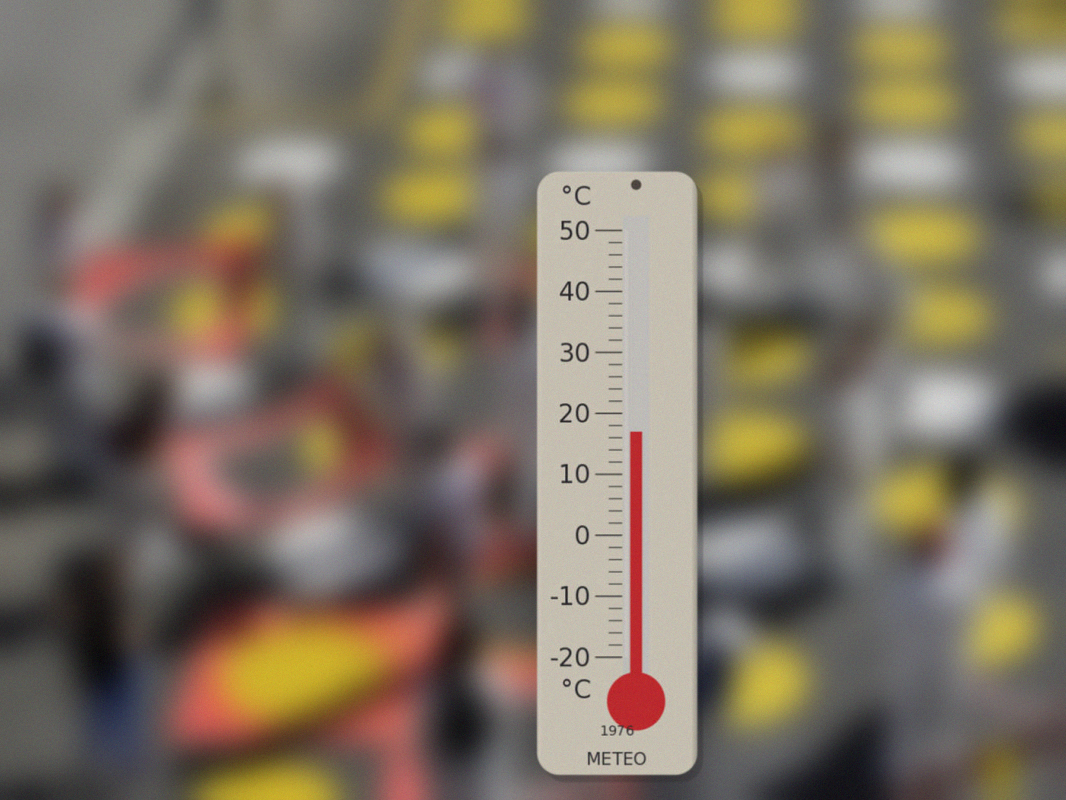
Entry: 17 °C
